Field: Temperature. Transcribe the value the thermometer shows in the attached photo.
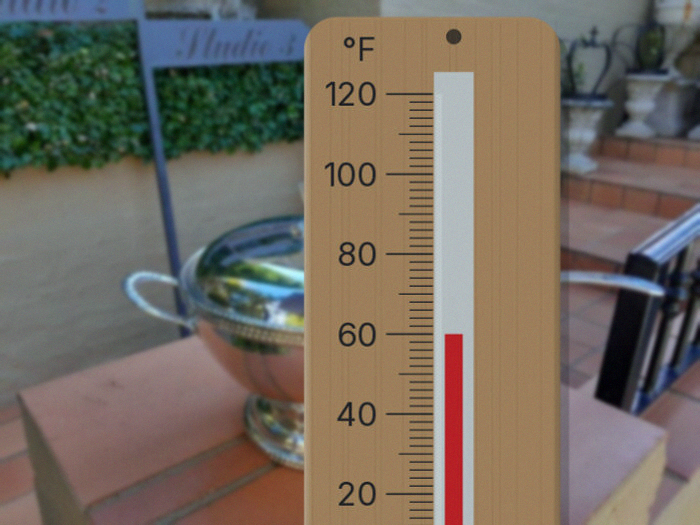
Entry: 60 °F
